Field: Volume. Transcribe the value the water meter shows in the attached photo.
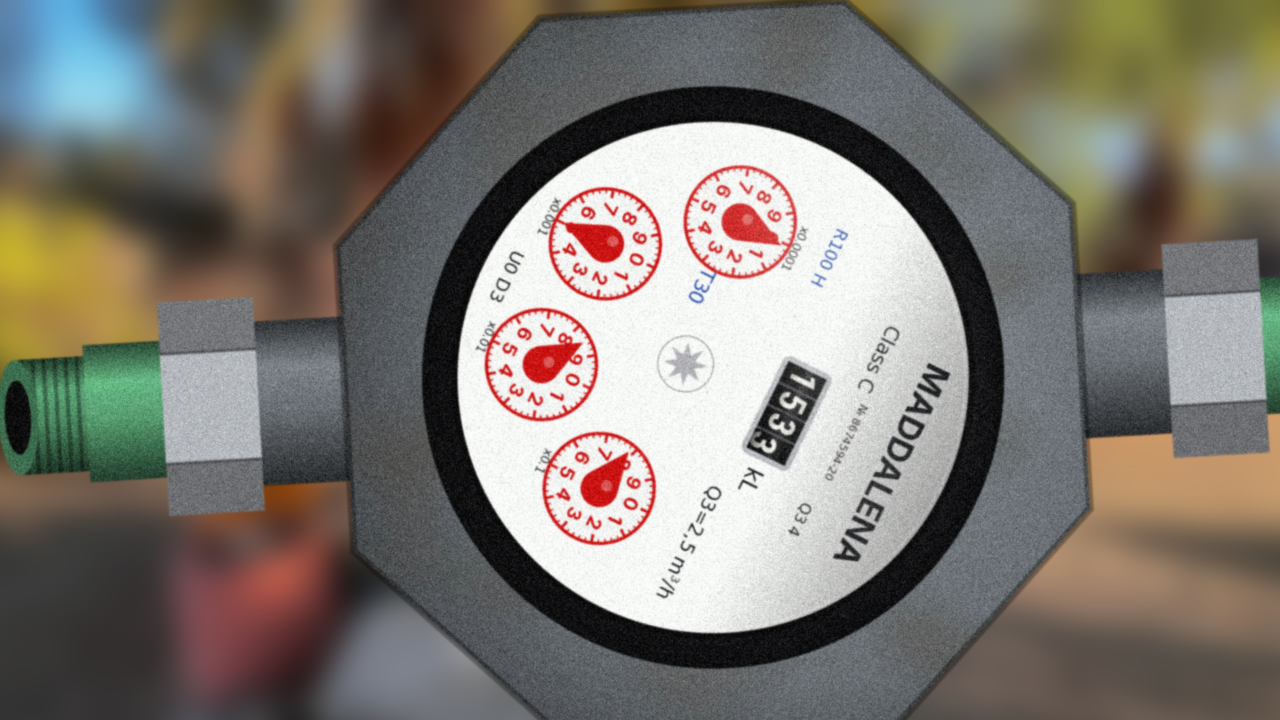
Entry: 1532.7850 kL
